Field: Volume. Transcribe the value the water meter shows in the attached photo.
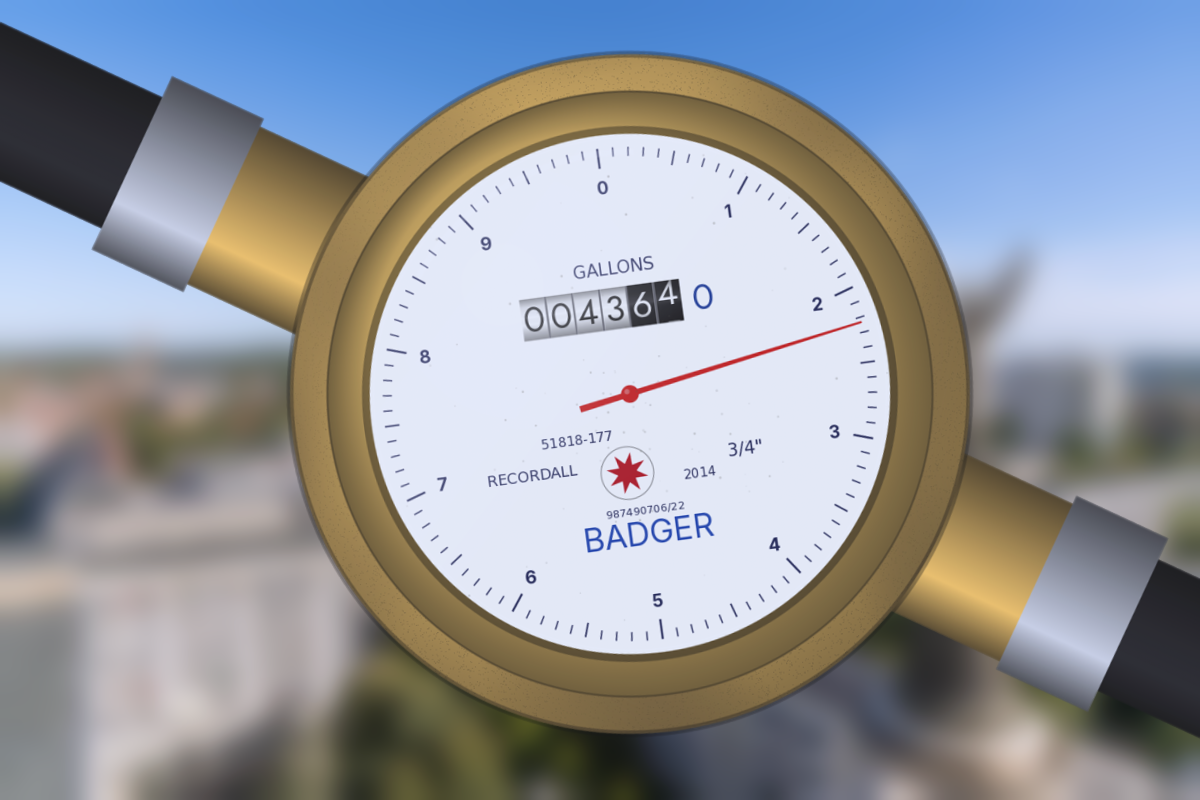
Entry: 43642.2 gal
